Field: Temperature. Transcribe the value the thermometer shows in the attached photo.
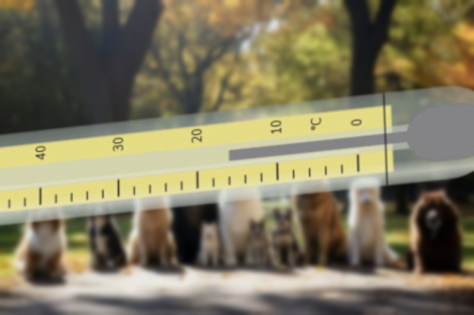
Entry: 16 °C
